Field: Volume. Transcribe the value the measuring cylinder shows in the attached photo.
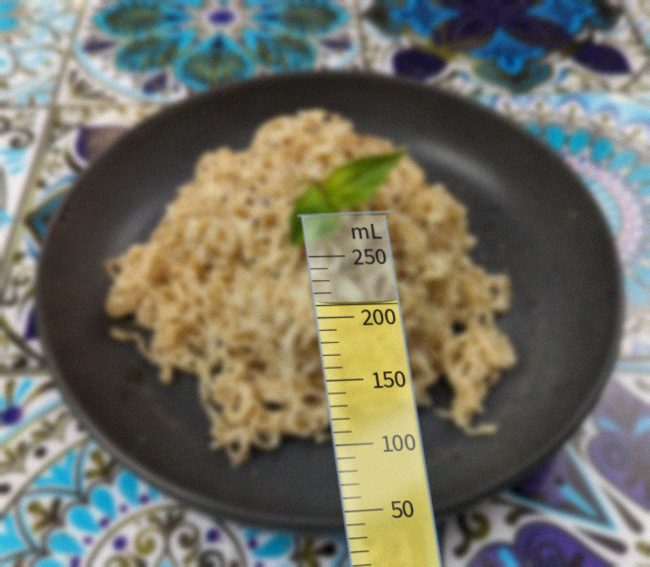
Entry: 210 mL
